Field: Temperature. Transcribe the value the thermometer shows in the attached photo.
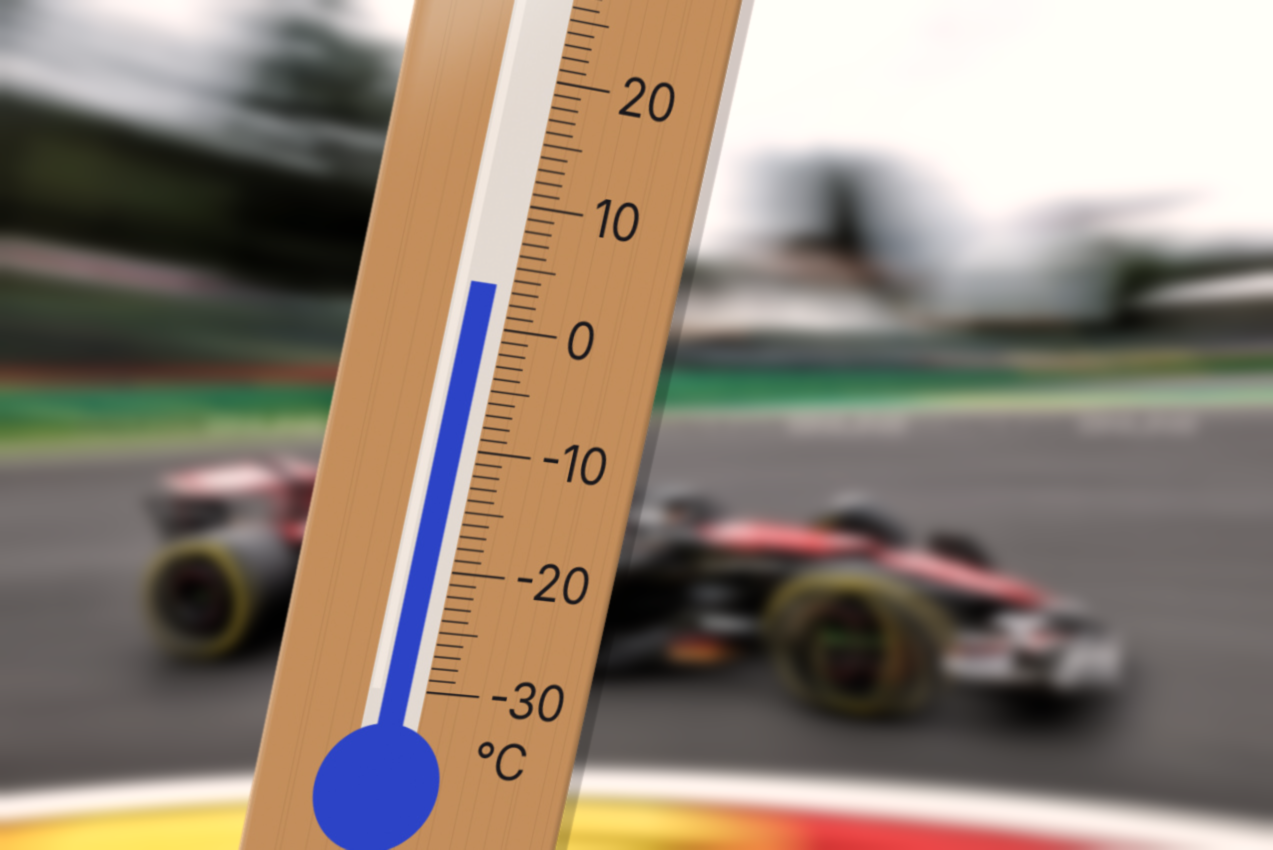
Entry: 3.5 °C
